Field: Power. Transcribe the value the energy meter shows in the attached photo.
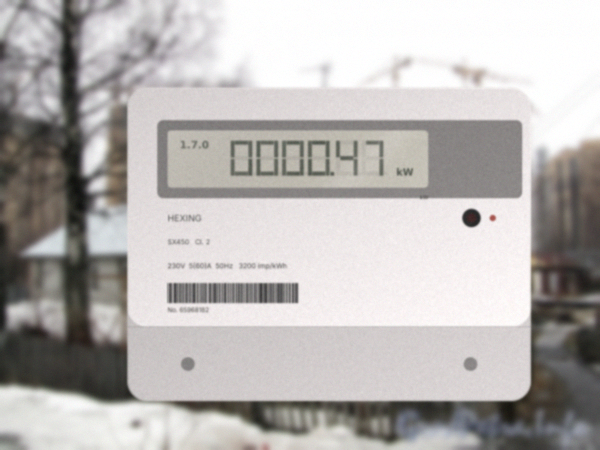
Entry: 0.47 kW
